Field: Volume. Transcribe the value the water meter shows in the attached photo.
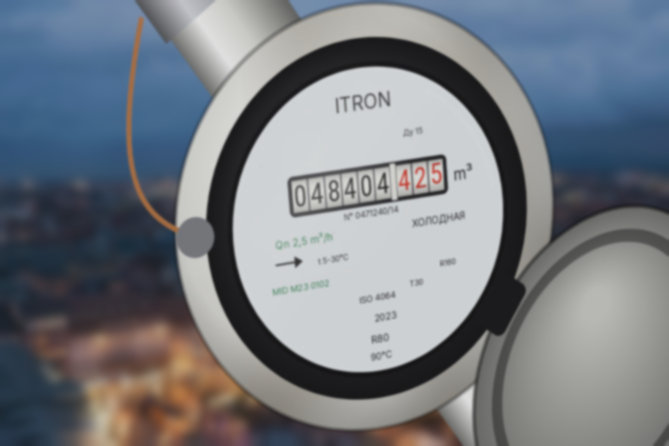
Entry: 48404.425 m³
